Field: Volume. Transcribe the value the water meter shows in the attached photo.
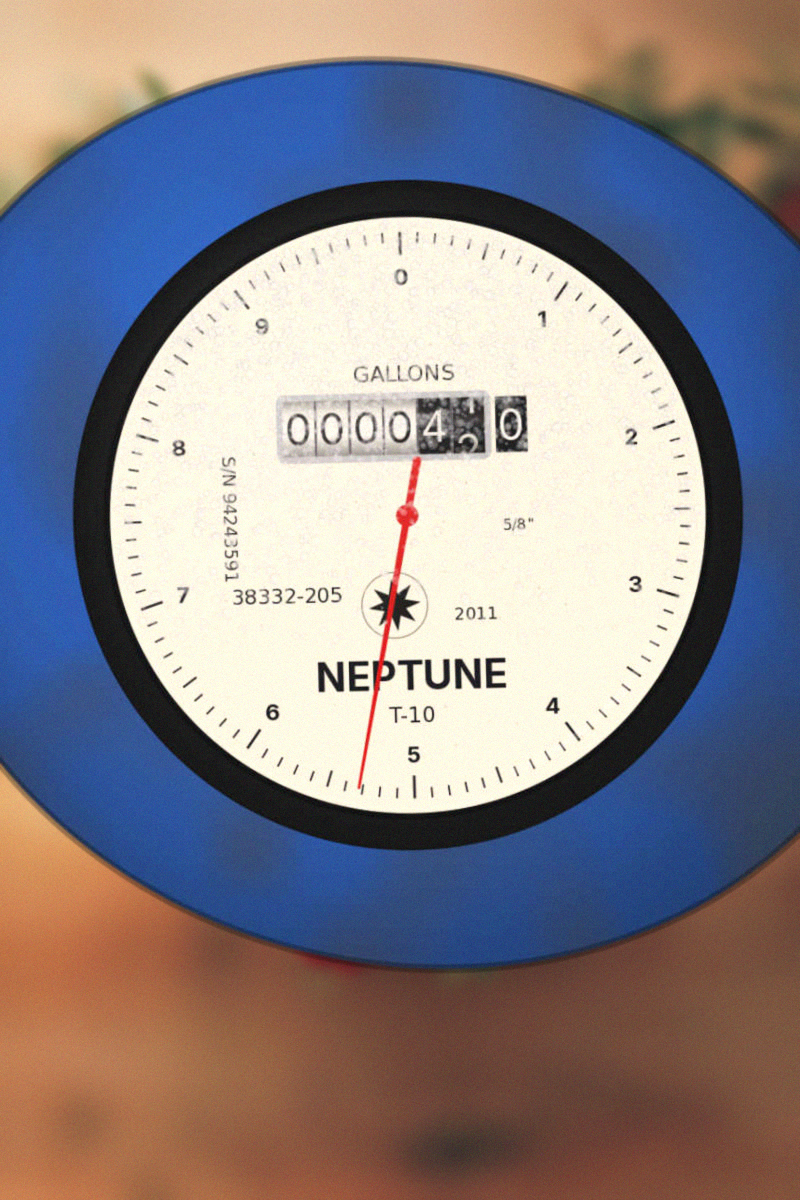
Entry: 415.3 gal
